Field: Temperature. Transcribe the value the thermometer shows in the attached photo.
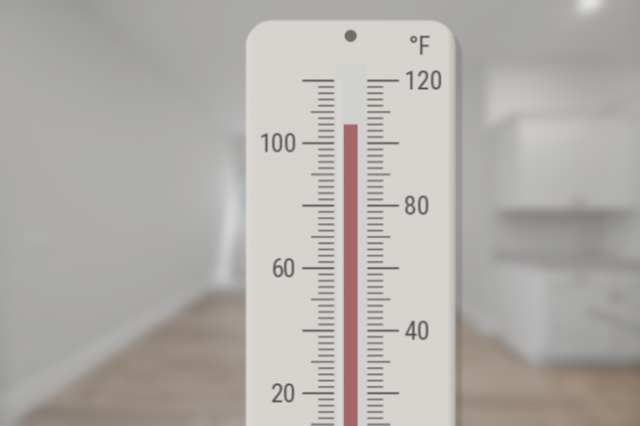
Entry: 106 °F
